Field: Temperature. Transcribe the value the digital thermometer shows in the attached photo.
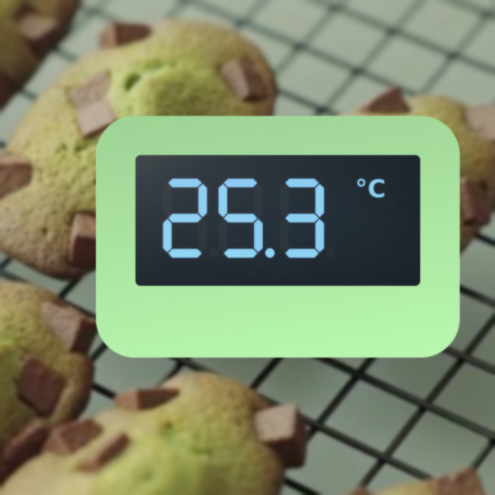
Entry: 25.3 °C
